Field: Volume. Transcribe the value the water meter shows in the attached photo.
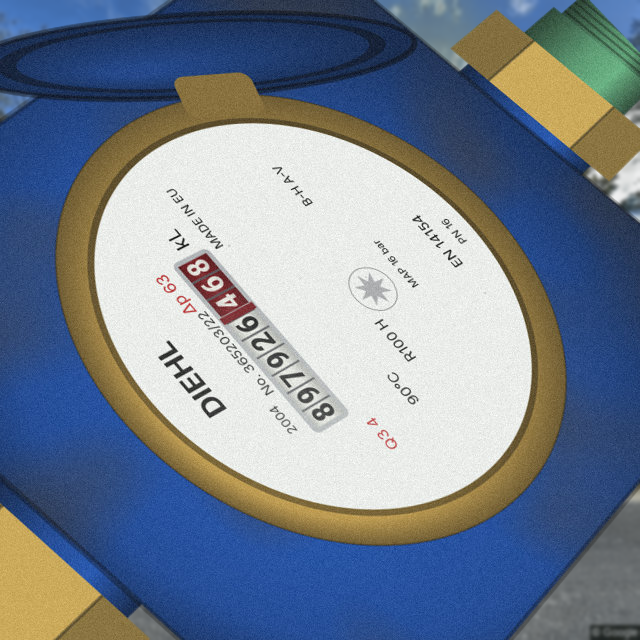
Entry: 897926.468 kL
